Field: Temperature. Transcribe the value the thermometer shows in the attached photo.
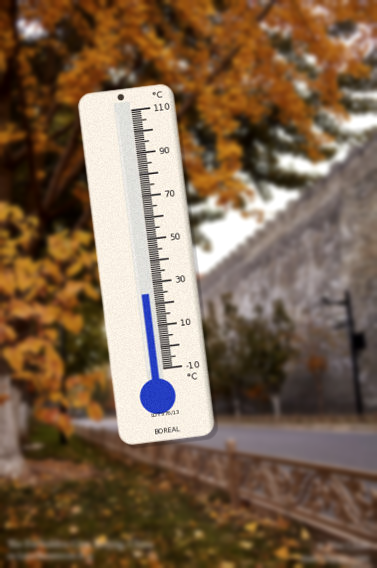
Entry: 25 °C
